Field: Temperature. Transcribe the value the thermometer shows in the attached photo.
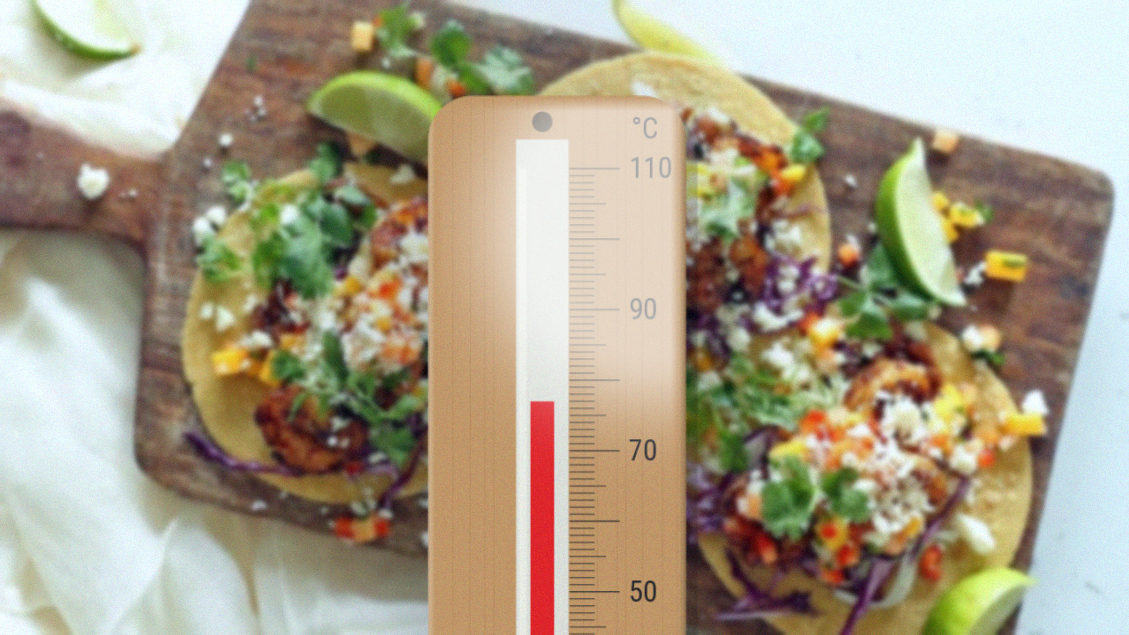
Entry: 77 °C
